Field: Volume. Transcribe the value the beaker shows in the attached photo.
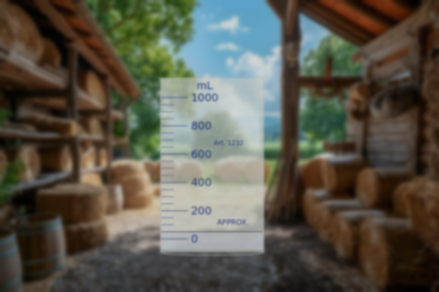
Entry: 50 mL
